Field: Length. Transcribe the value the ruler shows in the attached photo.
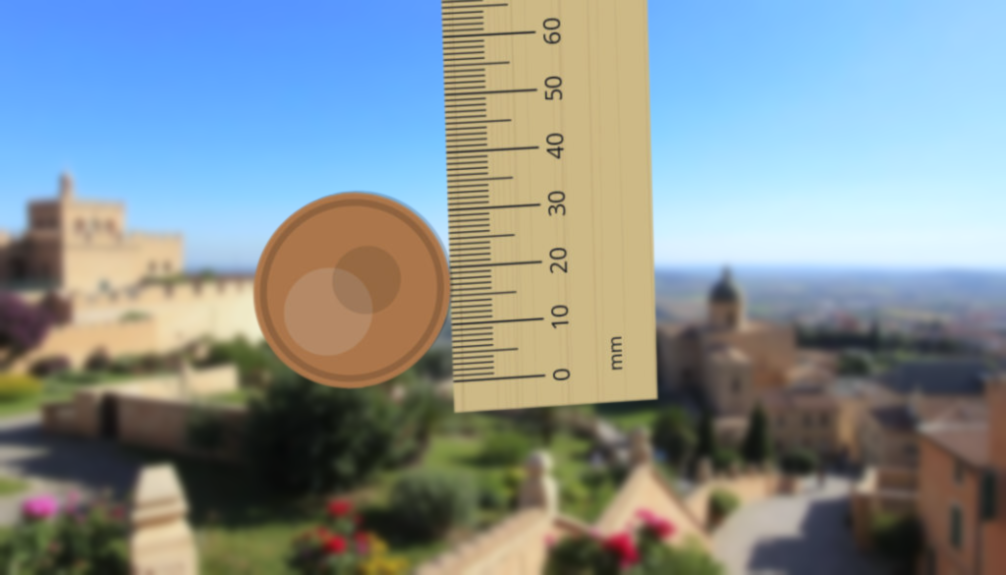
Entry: 34 mm
